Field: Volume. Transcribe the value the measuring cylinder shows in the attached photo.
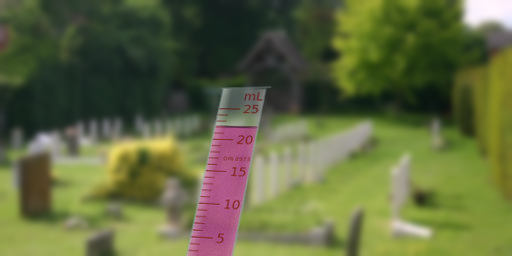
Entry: 22 mL
